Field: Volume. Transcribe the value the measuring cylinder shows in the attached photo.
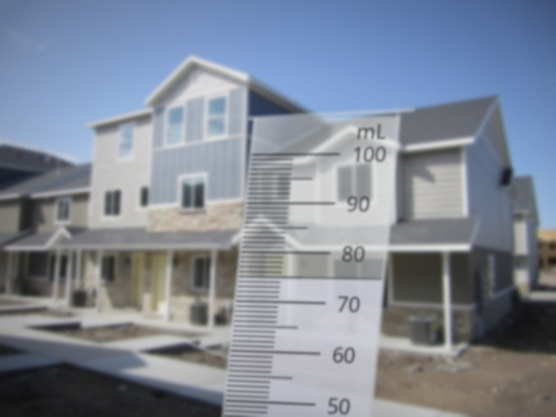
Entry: 75 mL
